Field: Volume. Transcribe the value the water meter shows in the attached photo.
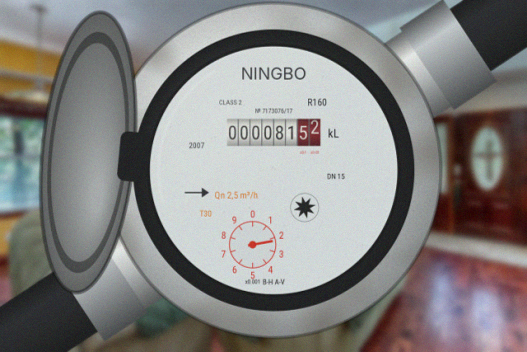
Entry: 81.522 kL
